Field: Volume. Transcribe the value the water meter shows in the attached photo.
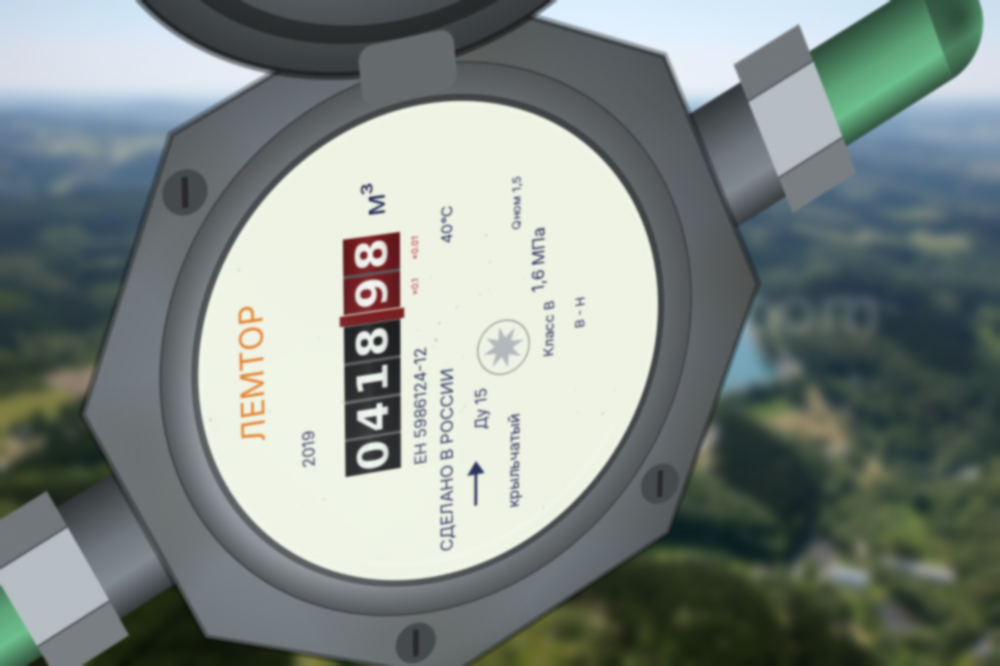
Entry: 418.98 m³
